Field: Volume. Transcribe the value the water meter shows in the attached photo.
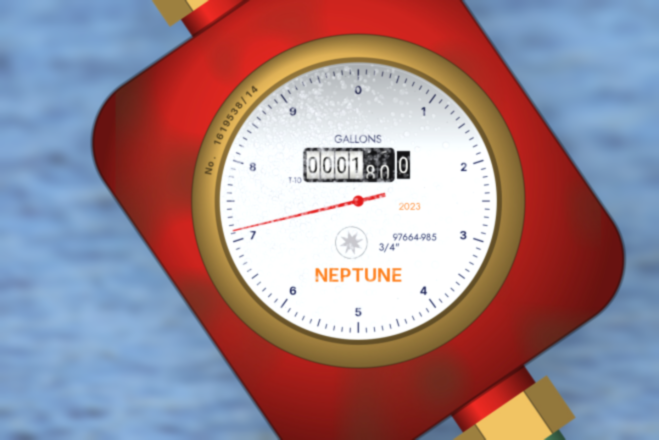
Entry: 1797.1 gal
